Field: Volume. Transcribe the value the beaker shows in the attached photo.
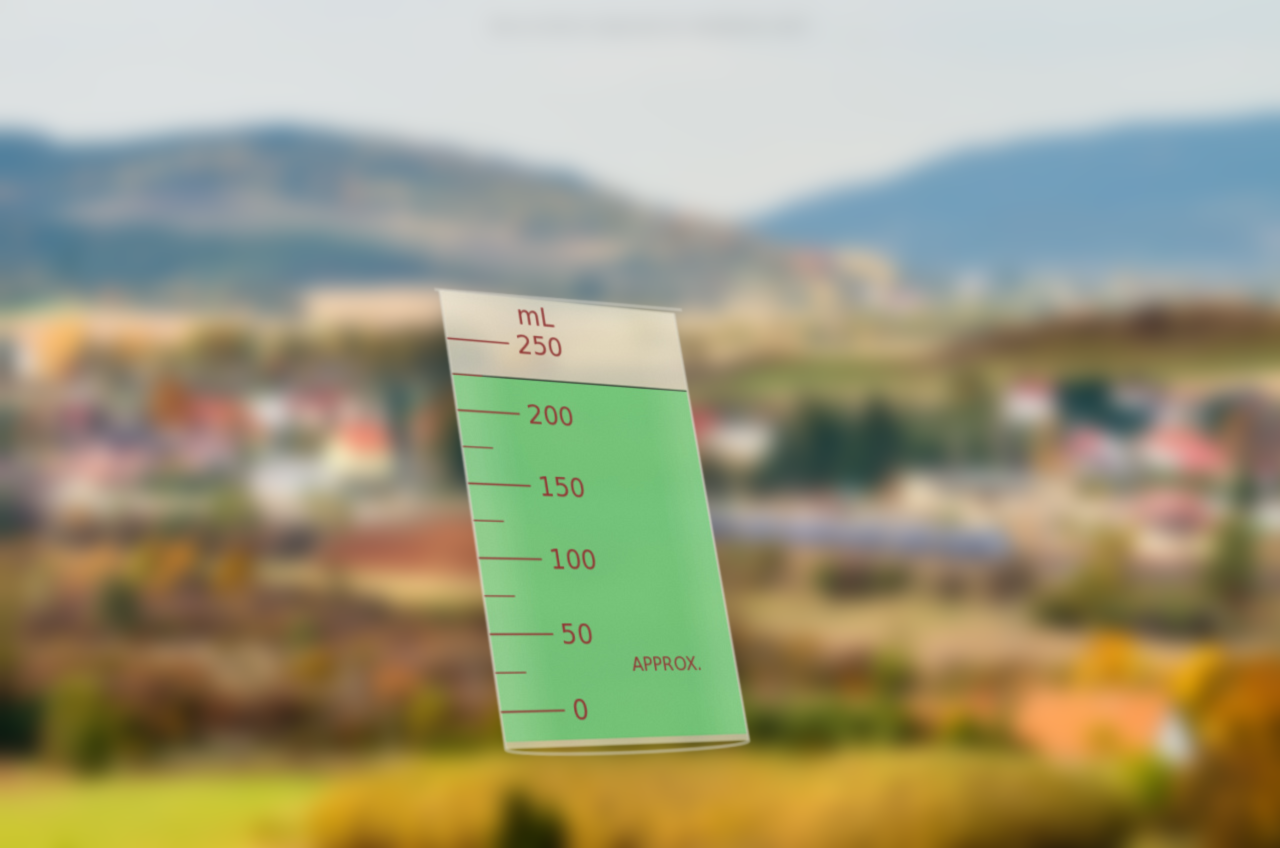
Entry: 225 mL
